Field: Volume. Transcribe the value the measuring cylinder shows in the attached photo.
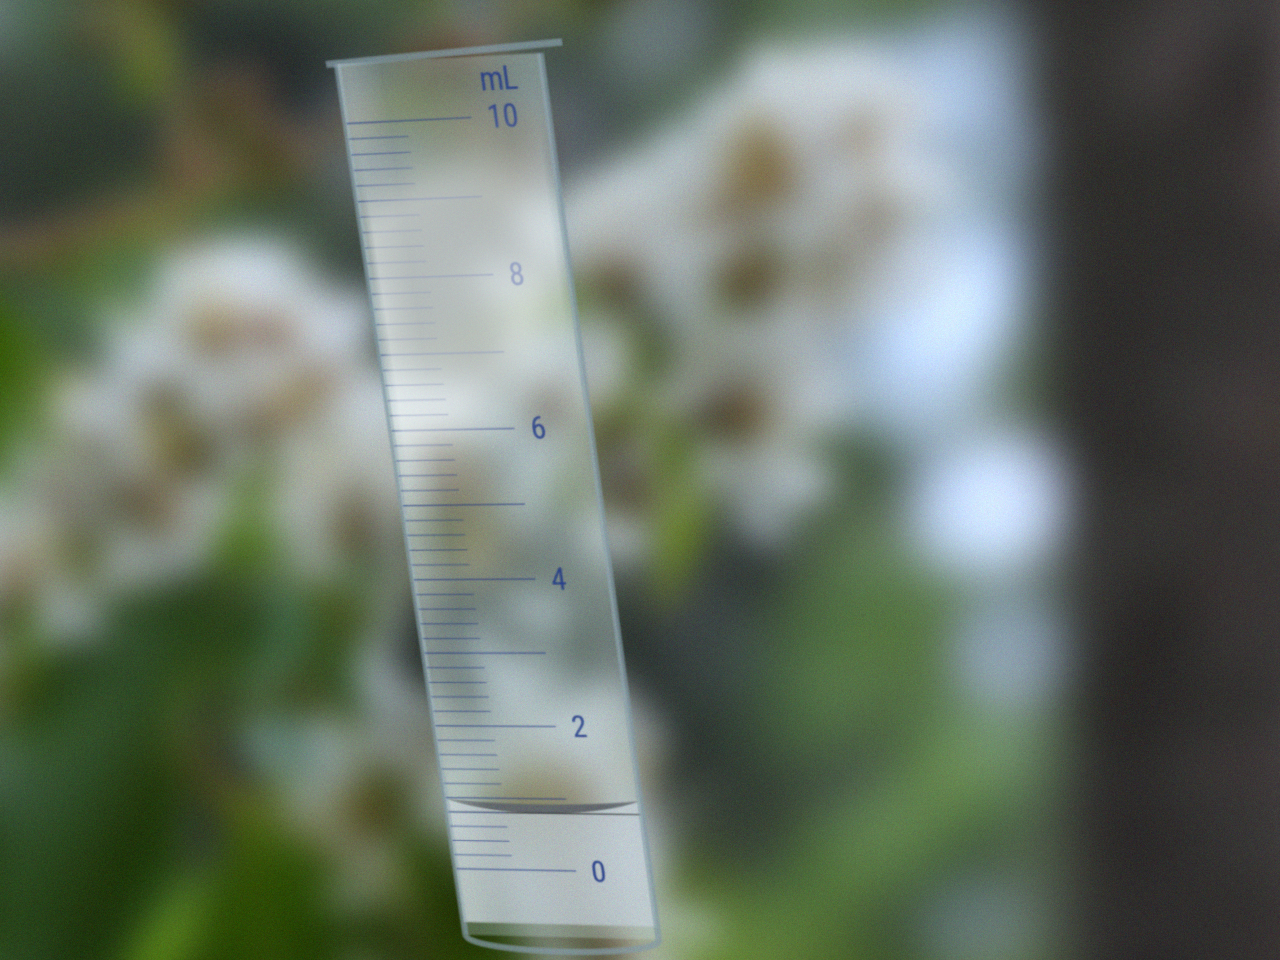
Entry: 0.8 mL
